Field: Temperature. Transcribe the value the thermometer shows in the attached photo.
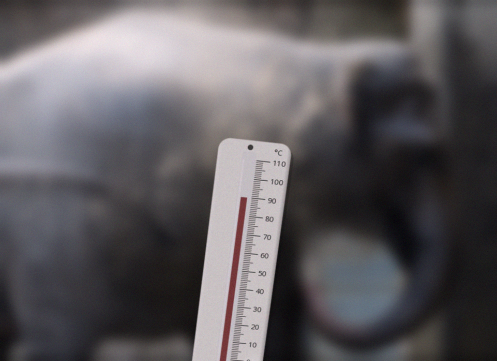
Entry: 90 °C
